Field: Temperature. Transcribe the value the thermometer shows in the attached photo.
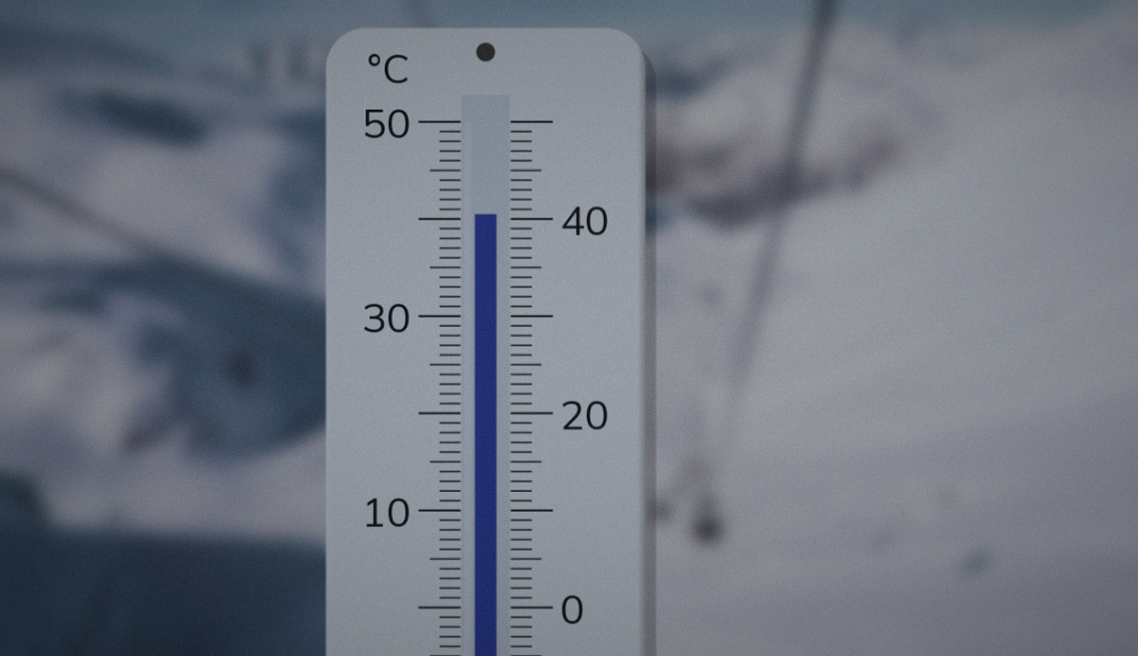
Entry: 40.5 °C
